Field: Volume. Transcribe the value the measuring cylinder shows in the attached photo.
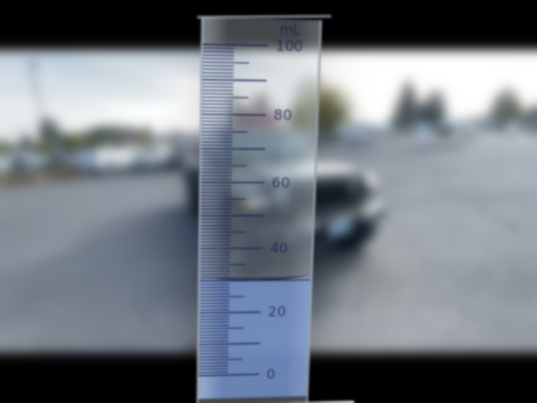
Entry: 30 mL
